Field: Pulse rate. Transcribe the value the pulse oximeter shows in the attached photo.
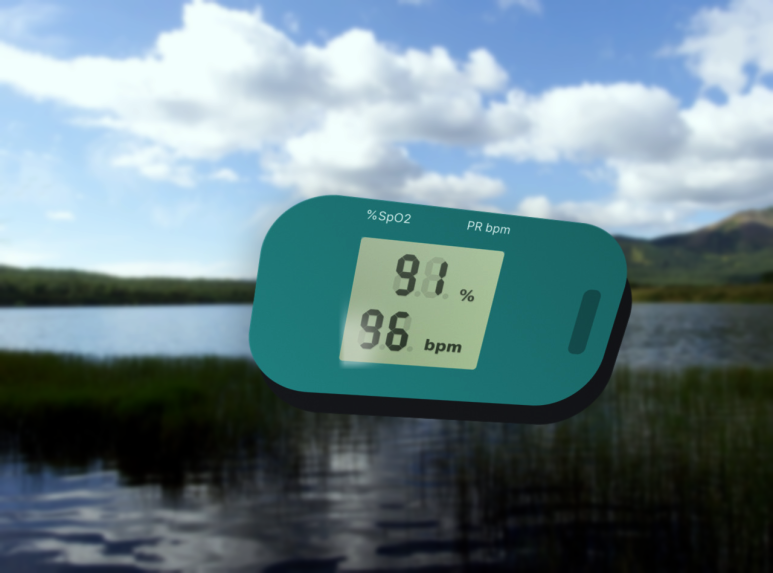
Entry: 96 bpm
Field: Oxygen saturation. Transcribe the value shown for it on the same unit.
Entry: 91 %
